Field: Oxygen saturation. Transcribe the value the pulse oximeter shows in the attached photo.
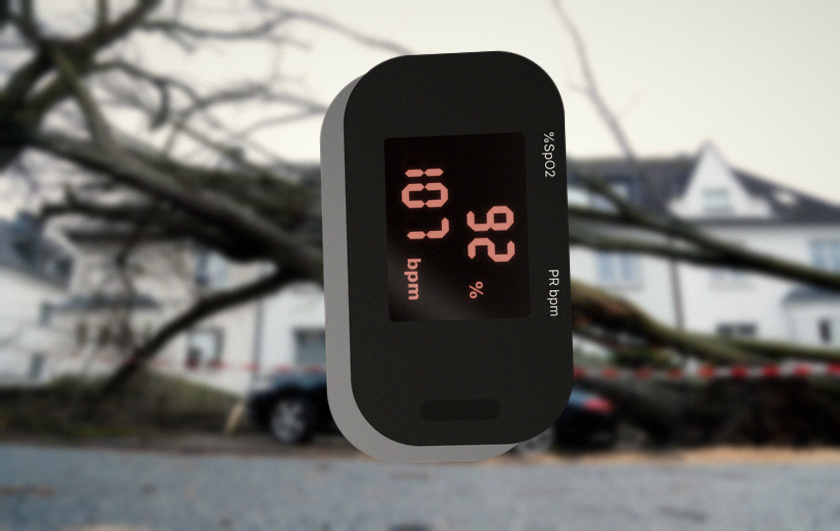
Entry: 92 %
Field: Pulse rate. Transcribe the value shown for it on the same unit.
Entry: 107 bpm
